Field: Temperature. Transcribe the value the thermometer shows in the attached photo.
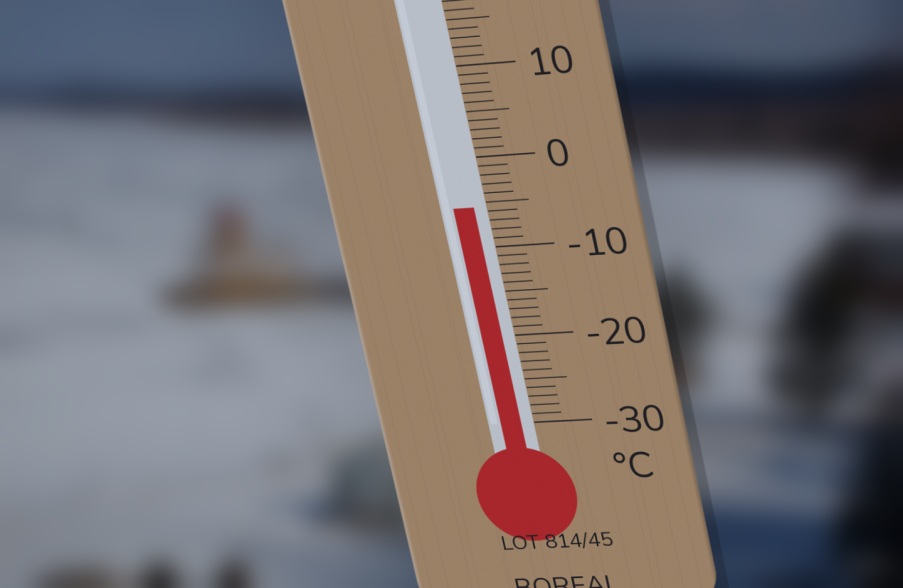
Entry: -5.5 °C
